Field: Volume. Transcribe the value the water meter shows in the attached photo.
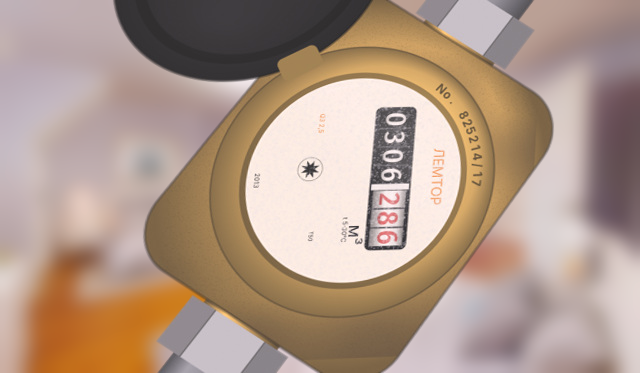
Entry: 306.286 m³
